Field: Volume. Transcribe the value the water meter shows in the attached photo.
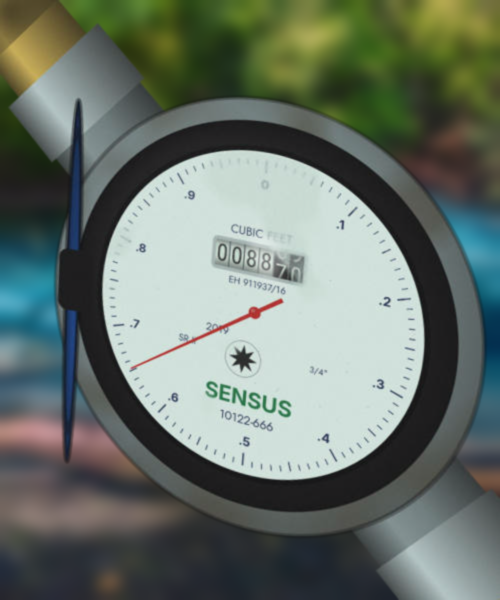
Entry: 8869.65 ft³
